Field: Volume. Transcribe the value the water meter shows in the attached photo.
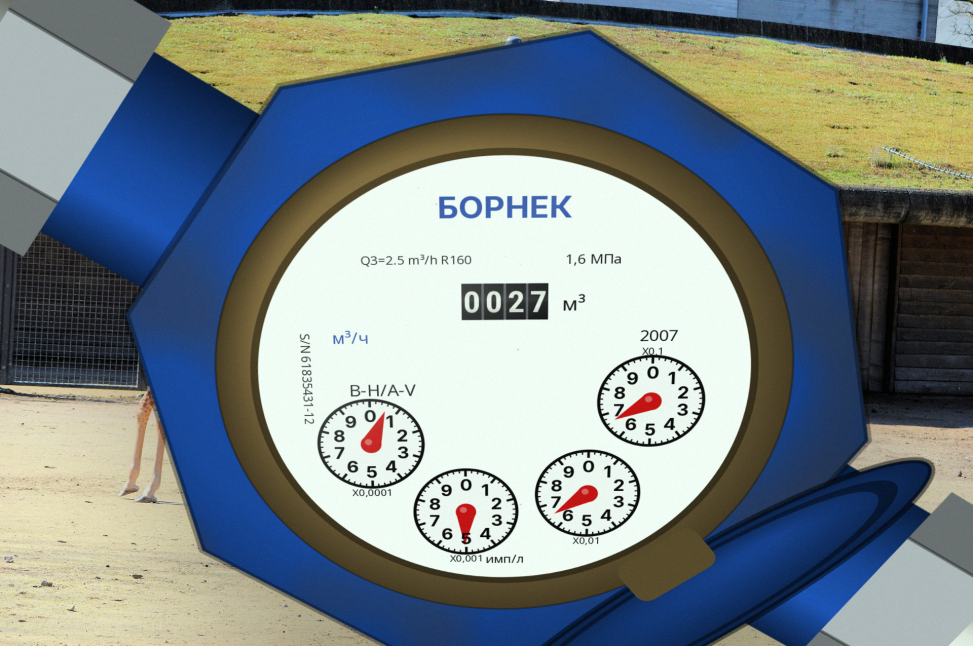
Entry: 27.6650 m³
